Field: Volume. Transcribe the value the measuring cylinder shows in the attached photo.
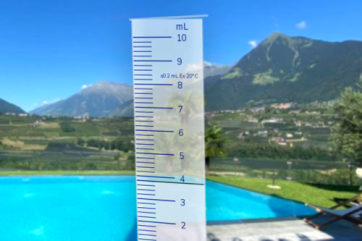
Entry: 3.8 mL
